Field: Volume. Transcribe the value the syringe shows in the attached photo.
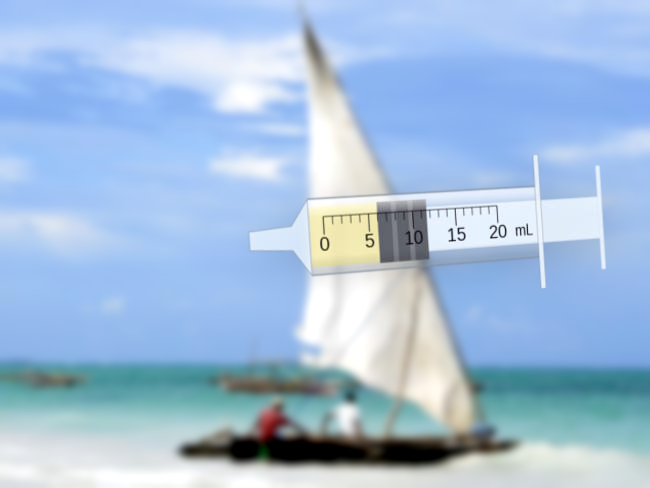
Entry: 6 mL
